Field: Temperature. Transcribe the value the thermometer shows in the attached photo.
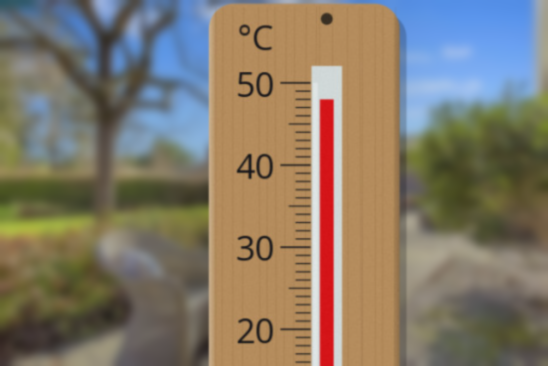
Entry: 48 °C
